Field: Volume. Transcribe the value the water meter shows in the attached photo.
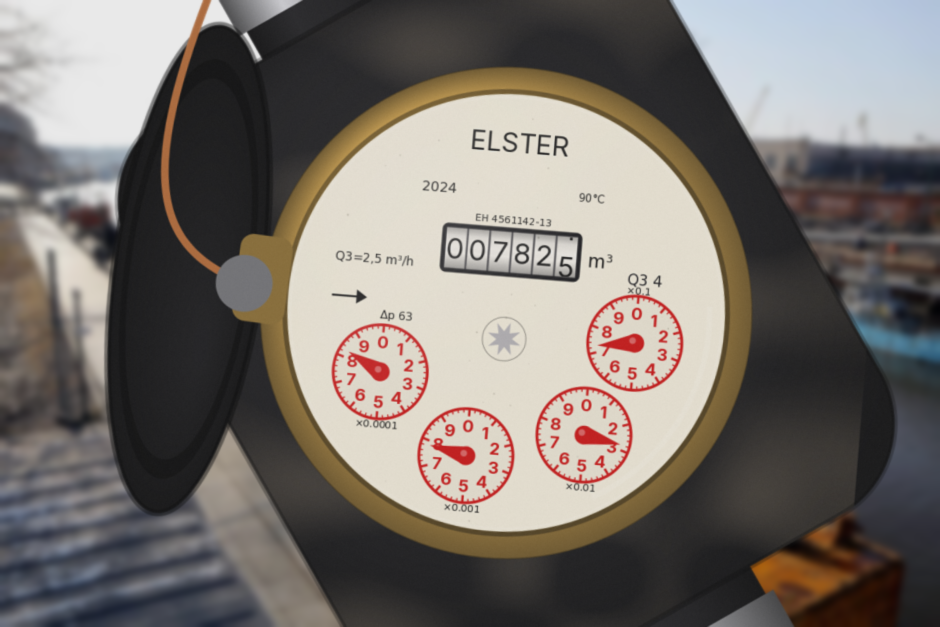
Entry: 7824.7278 m³
